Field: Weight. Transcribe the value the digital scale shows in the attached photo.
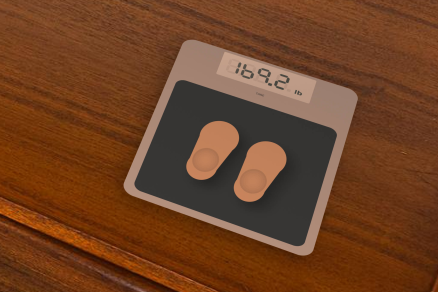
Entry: 169.2 lb
